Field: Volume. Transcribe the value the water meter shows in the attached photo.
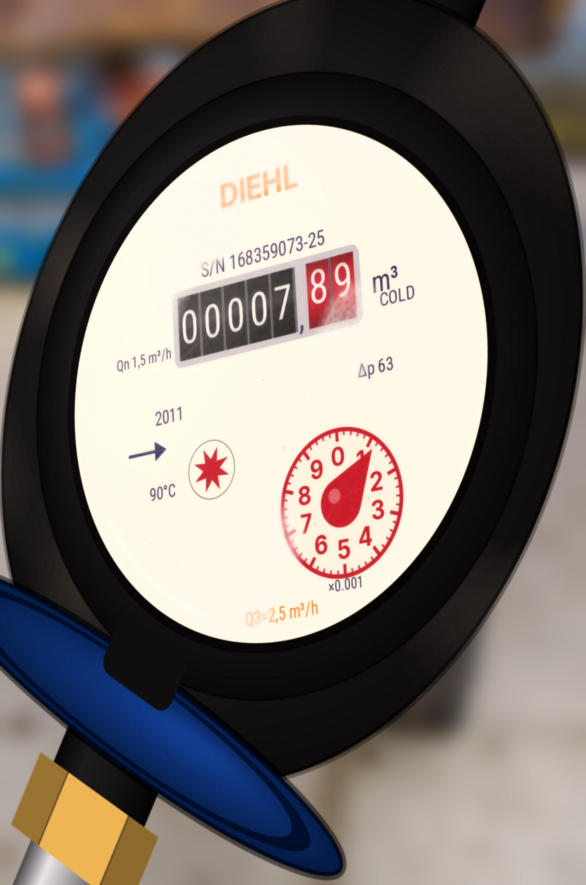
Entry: 7.891 m³
